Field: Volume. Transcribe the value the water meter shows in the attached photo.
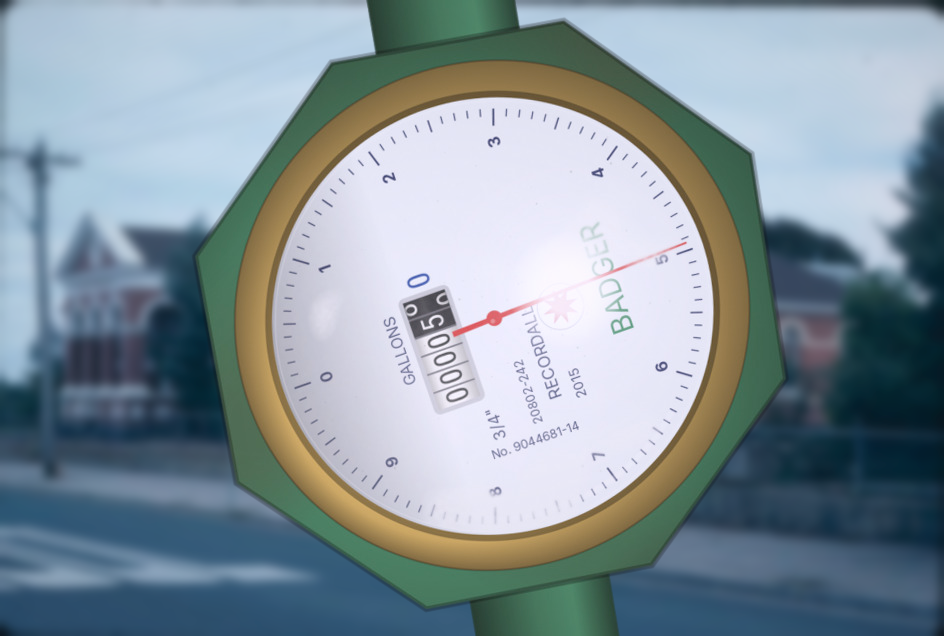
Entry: 584.9 gal
